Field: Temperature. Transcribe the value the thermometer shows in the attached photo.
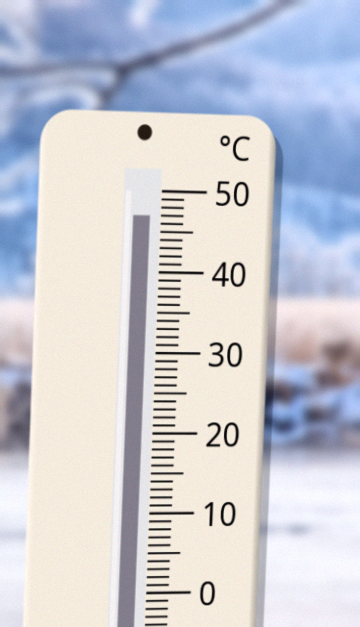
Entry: 47 °C
